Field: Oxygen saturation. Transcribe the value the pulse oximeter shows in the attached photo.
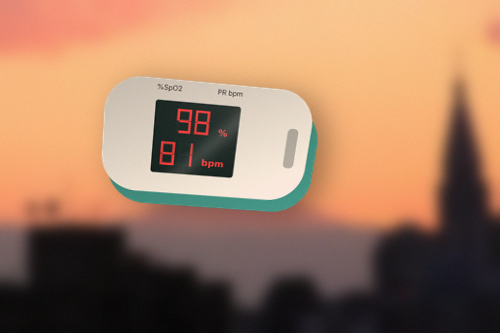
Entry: 98 %
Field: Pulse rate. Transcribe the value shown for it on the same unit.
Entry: 81 bpm
